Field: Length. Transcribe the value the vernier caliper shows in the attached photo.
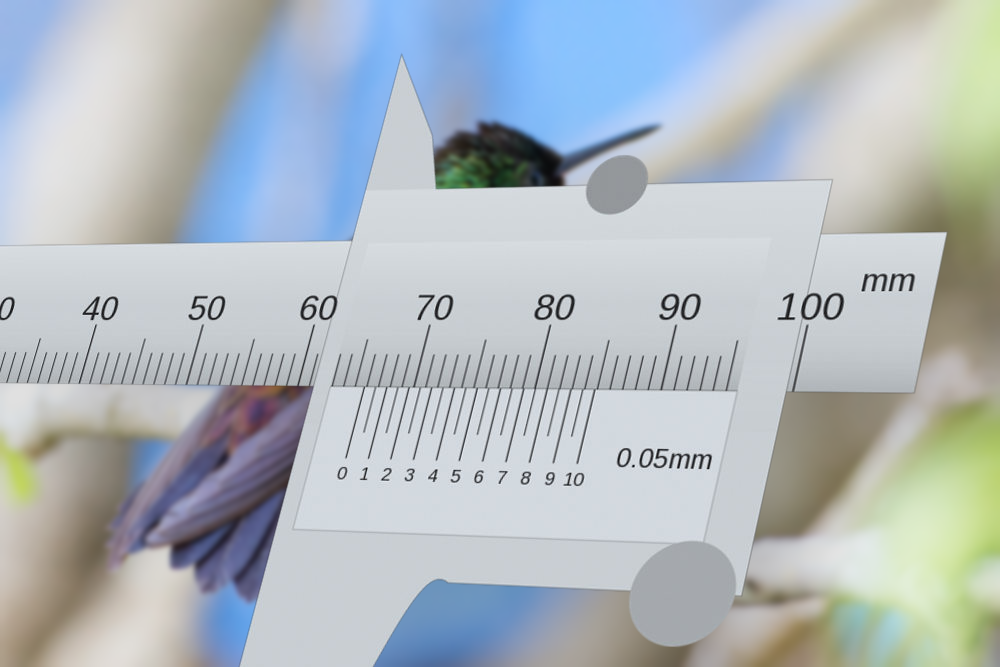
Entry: 65.8 mm
